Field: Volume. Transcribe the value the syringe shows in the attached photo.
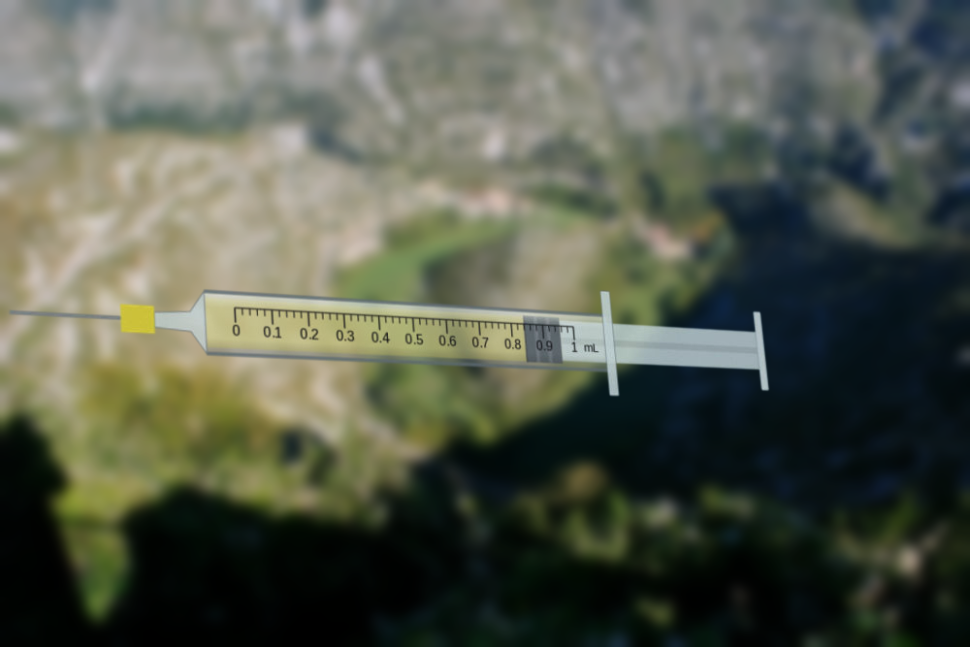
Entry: 0.84 mL
